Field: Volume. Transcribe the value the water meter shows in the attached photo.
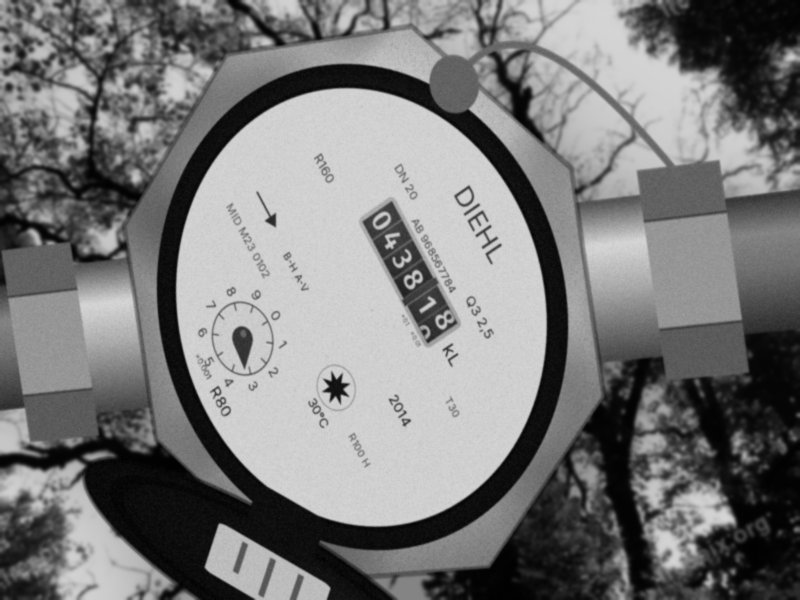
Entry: 438.183 kL
